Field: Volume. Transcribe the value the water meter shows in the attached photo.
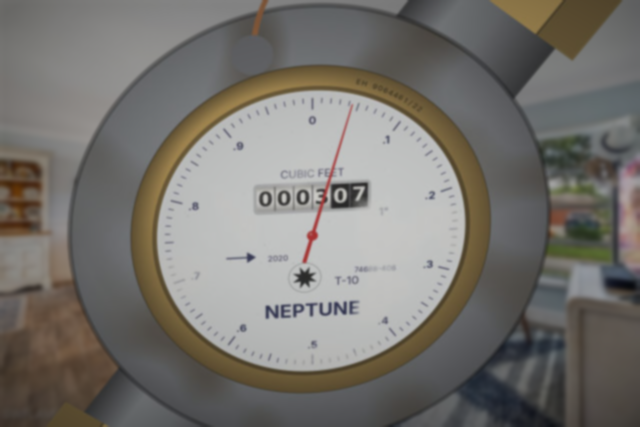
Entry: 307.04 ft³
